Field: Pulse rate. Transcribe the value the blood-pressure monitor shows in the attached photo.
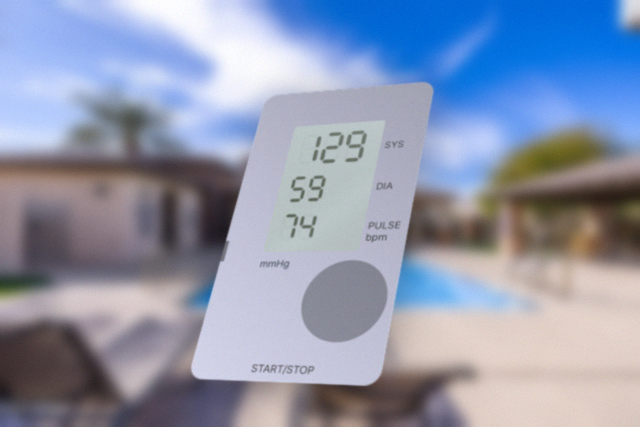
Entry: 74 bpm
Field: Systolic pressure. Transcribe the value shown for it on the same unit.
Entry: 129 mmHg
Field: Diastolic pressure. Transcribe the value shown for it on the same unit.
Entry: 59 mmHg
